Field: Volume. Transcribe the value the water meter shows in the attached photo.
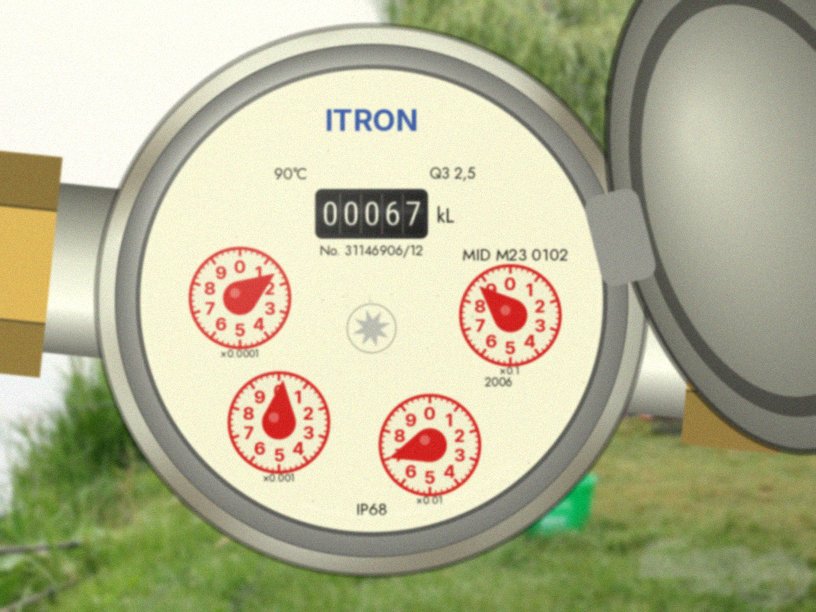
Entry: 67.8701 kL
